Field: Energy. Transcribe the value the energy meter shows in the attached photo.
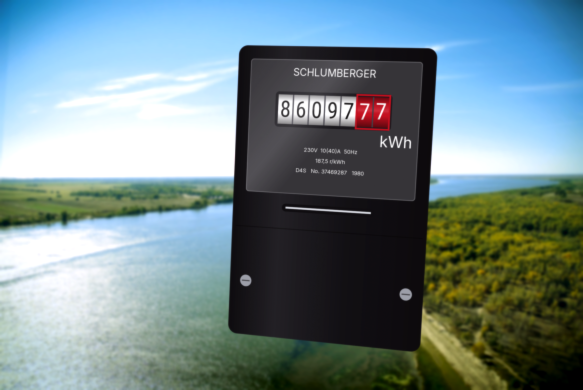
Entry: 86097.77 kWh
